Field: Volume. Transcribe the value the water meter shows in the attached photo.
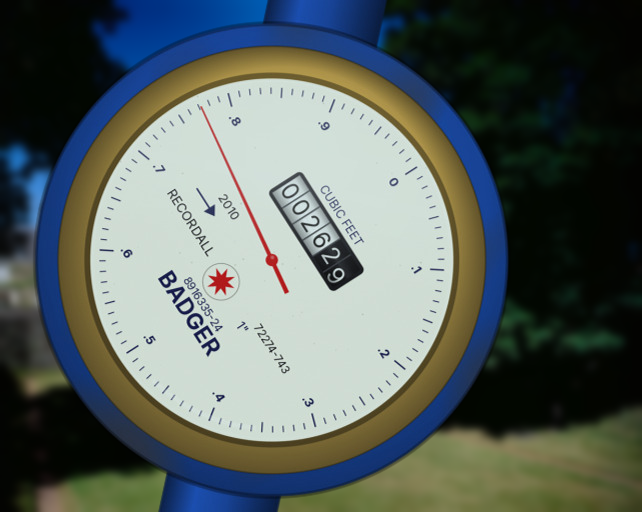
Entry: 2628.77 ft³
